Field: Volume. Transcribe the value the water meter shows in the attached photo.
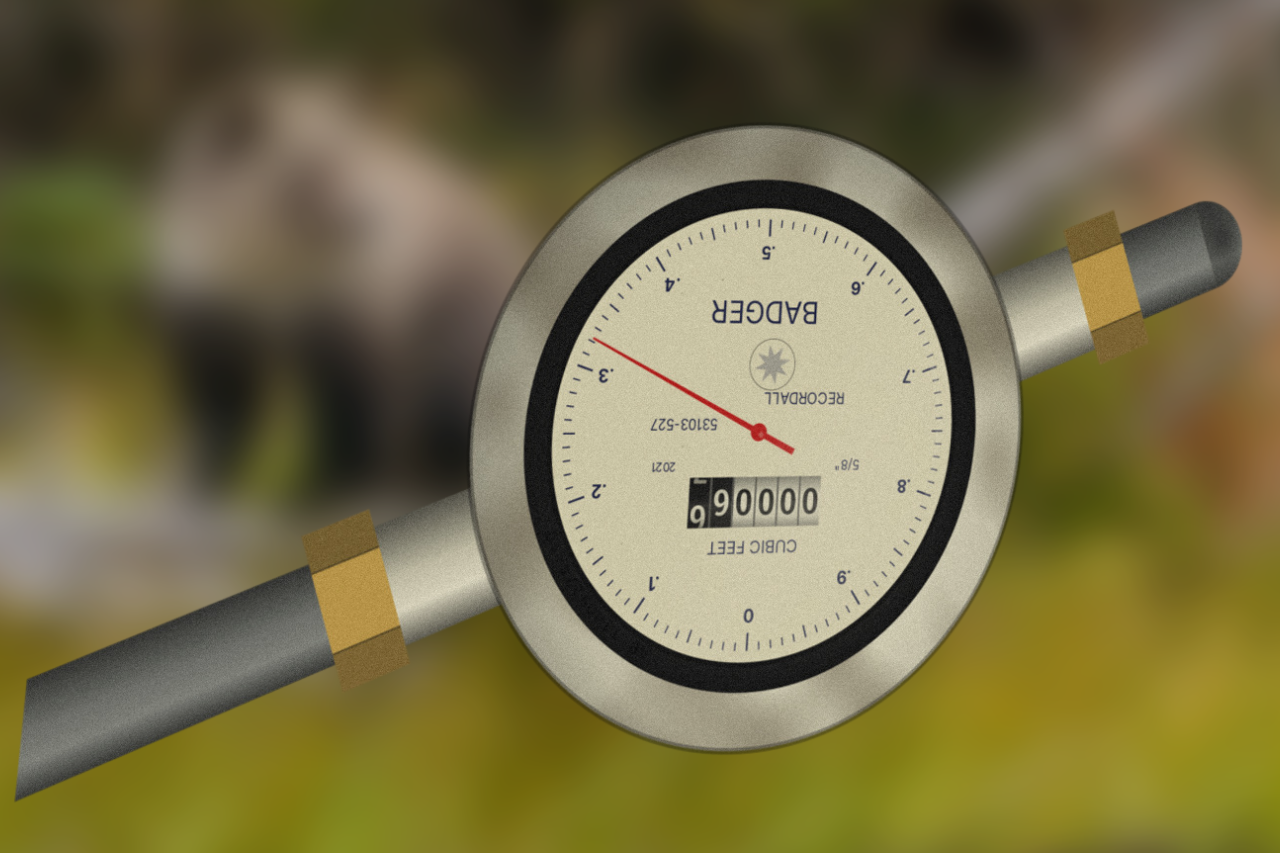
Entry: 66.32 ft³
